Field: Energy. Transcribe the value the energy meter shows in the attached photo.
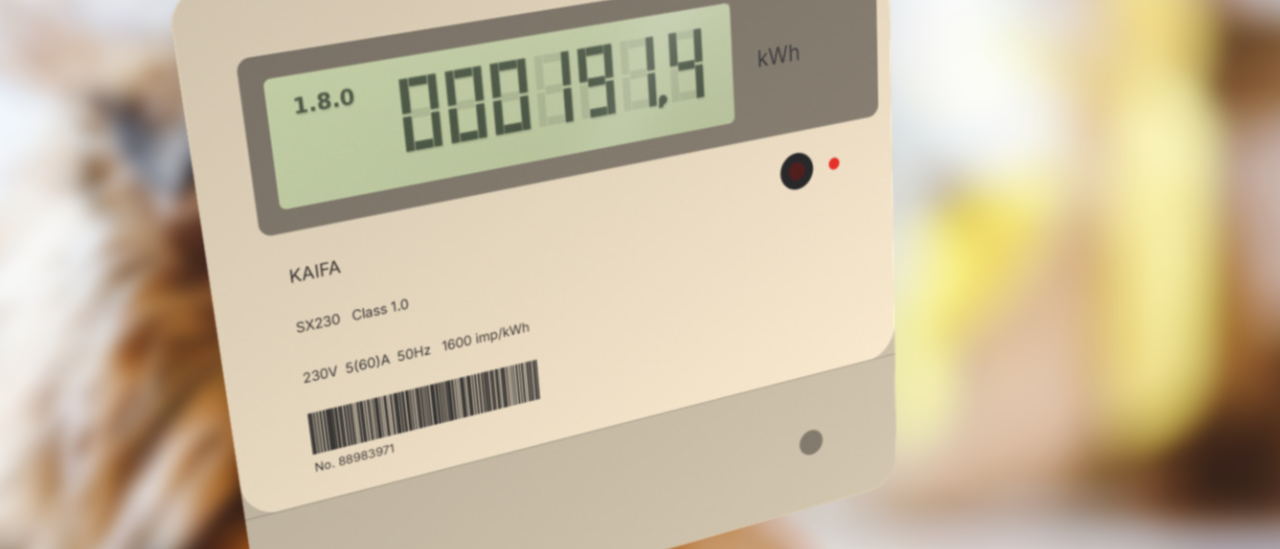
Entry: 191.4 kWh
